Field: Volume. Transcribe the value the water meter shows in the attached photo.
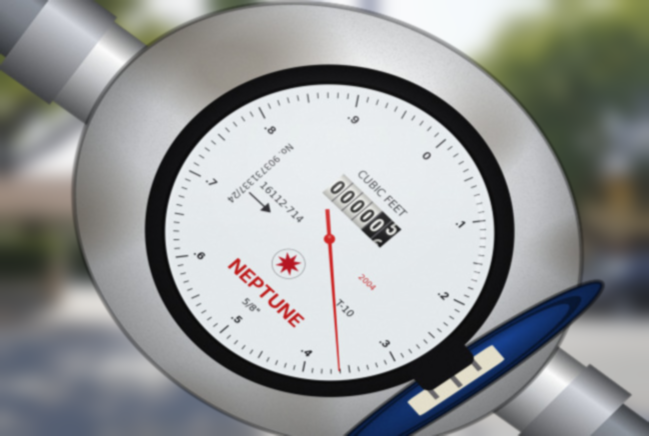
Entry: 5.36 ft³
